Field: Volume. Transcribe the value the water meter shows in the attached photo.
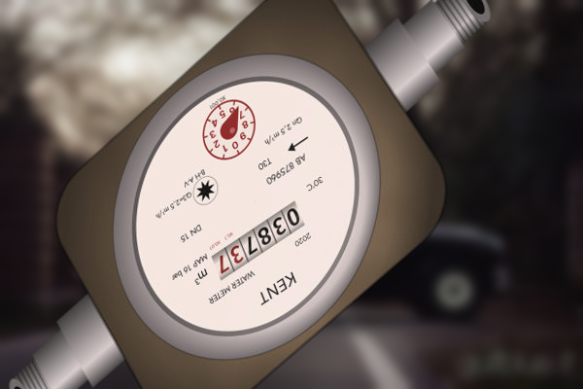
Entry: 387.376 m³
